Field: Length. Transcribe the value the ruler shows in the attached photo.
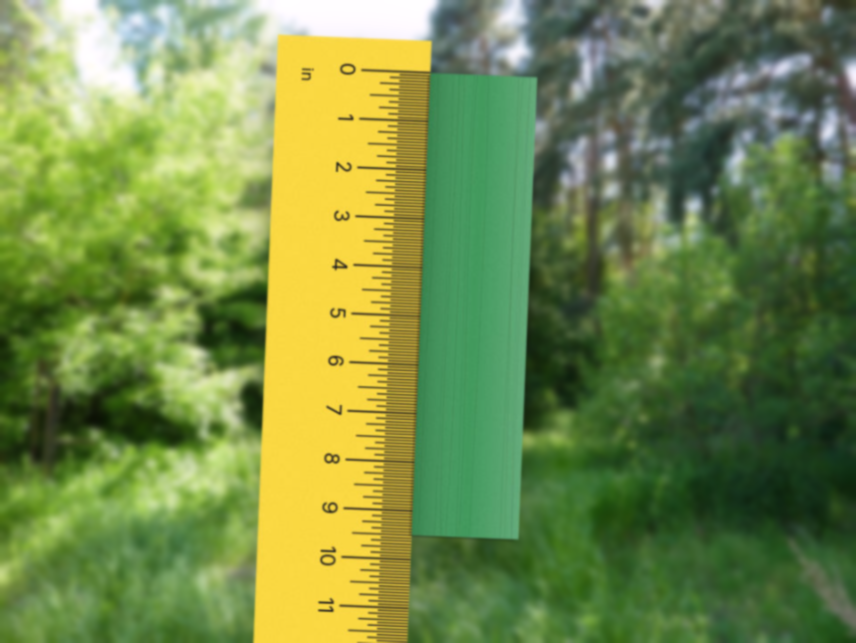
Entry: 9.5 in
